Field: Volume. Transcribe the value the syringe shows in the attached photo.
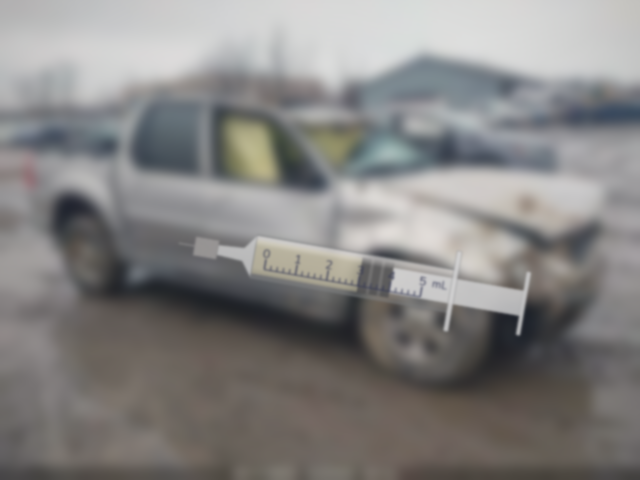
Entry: 3 mL
